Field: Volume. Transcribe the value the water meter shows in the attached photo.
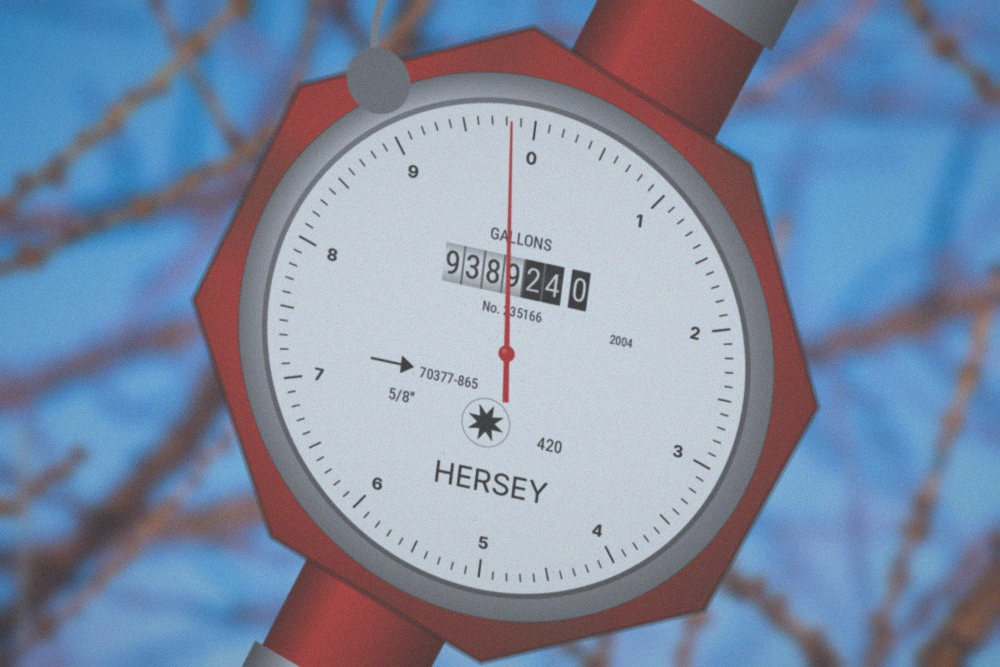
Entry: 9389239.8 gal
